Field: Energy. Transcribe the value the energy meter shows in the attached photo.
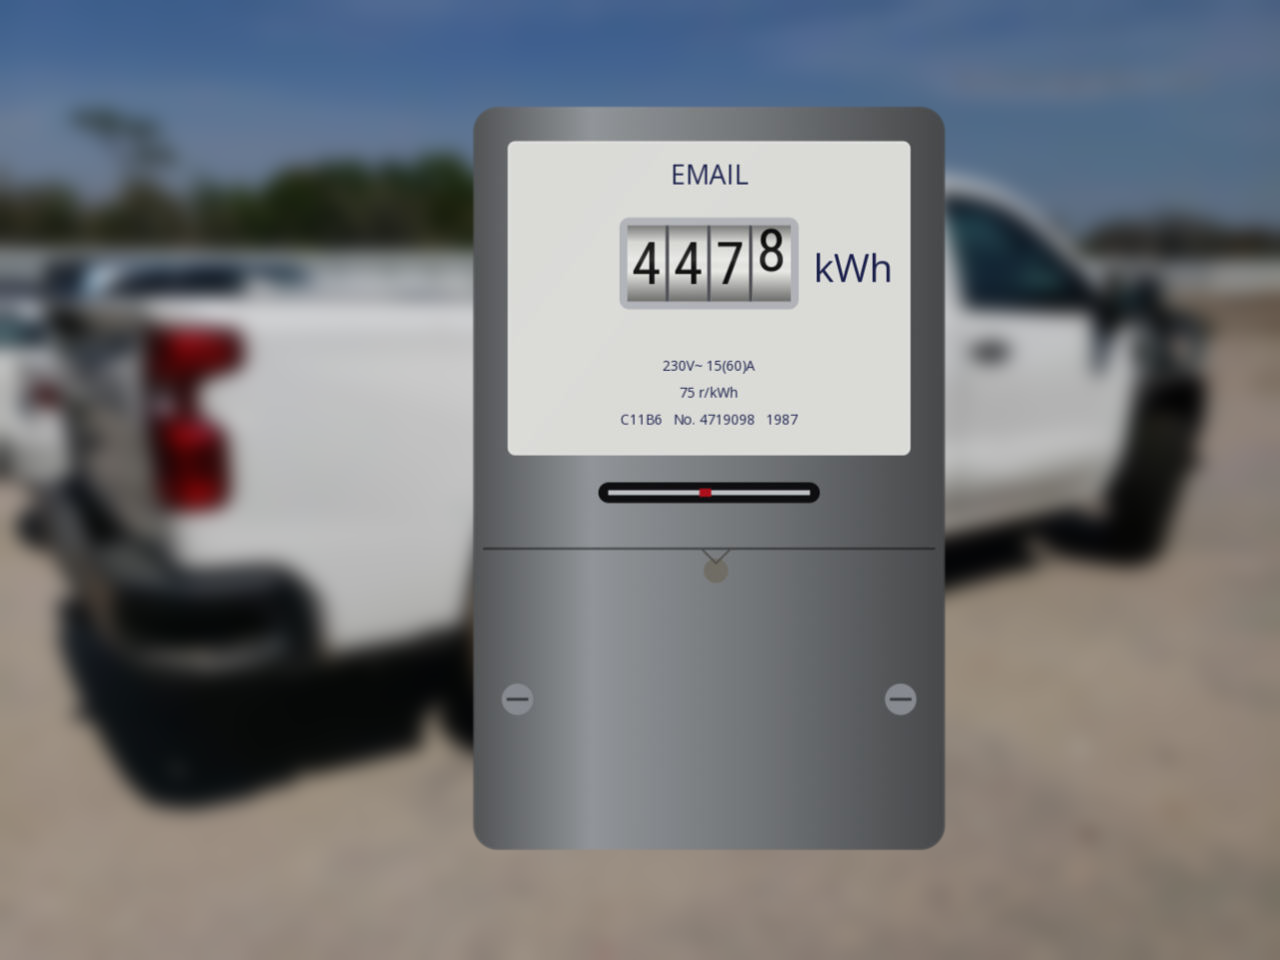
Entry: 4478 kWh
